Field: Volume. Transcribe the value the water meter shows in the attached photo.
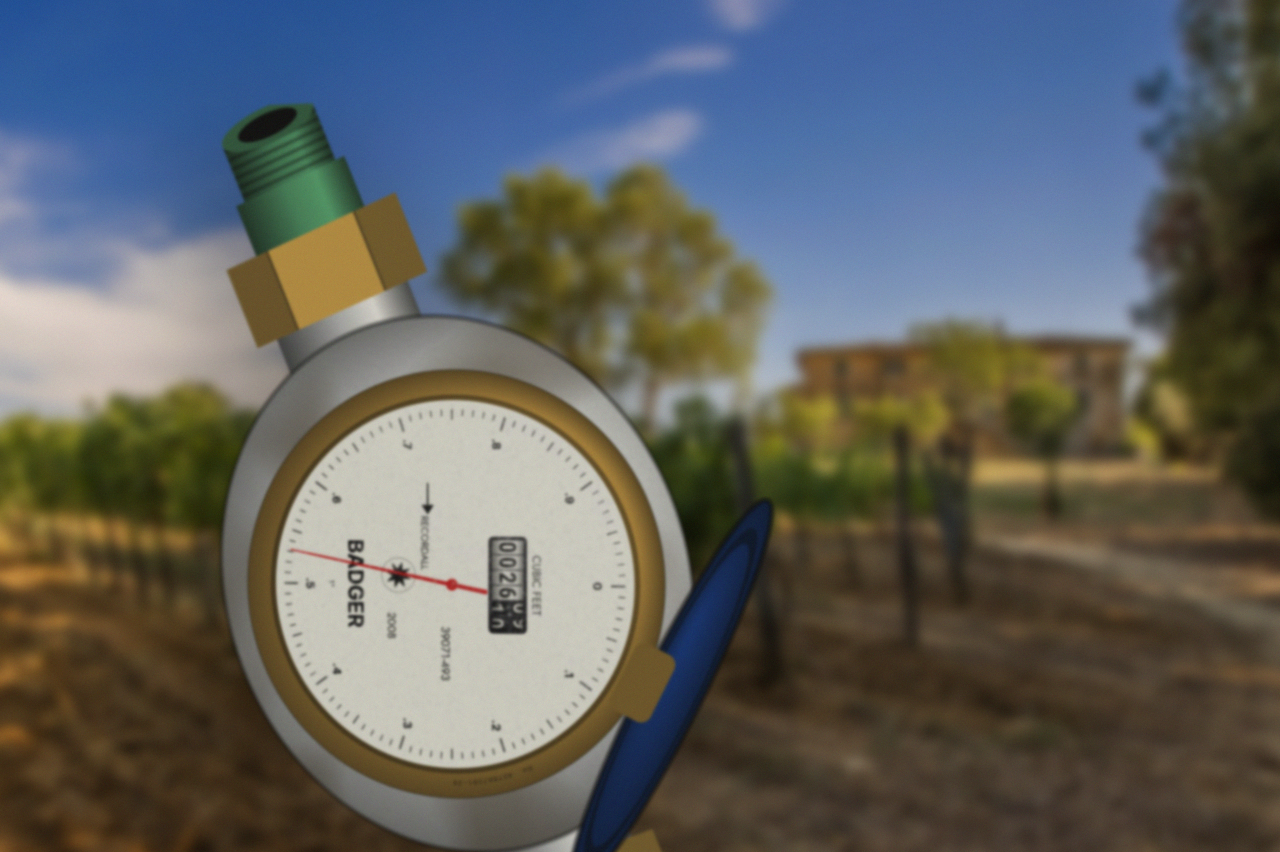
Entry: 2609.53 ft³
